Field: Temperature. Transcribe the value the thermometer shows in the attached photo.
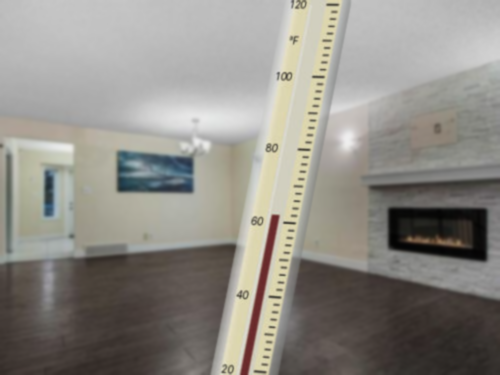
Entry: 62 °F
